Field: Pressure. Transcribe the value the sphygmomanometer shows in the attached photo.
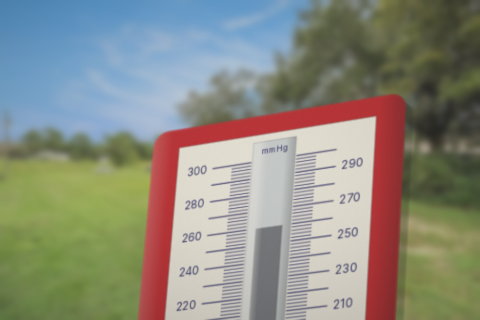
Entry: 260 mmHg
